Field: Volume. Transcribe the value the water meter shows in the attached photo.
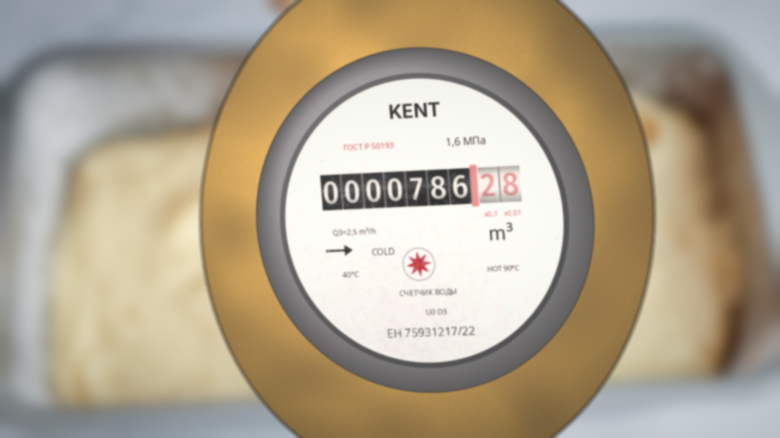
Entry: 786.28 m³
